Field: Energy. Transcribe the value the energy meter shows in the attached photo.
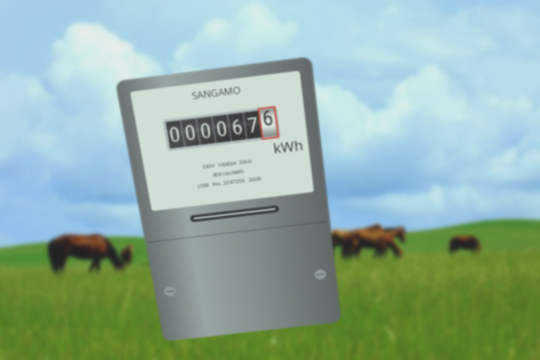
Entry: 67.6 kWh
